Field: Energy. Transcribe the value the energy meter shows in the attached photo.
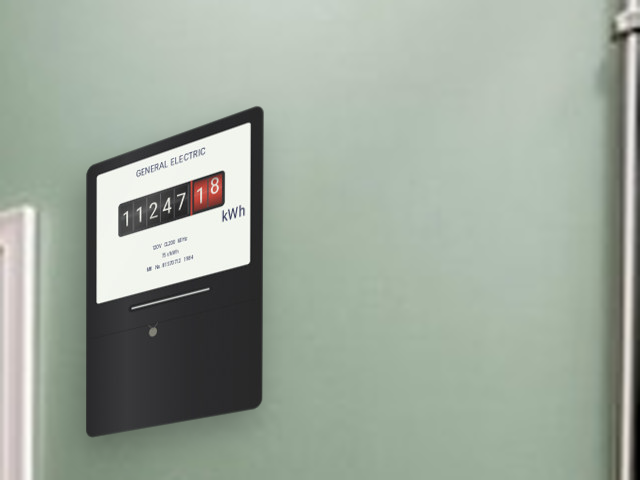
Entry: 11247.18 kWh
